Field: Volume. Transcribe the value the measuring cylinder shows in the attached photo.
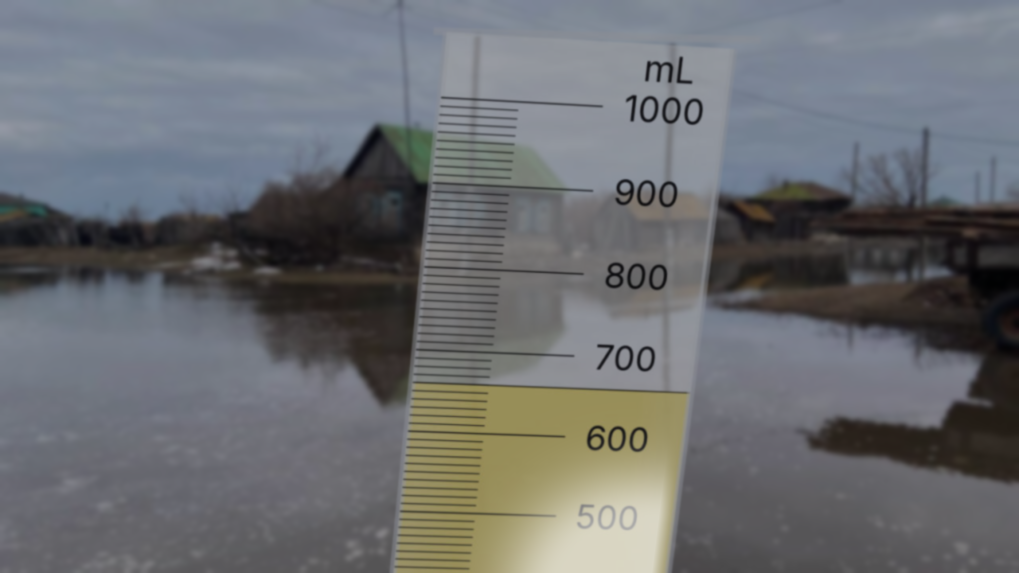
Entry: 660 mL
